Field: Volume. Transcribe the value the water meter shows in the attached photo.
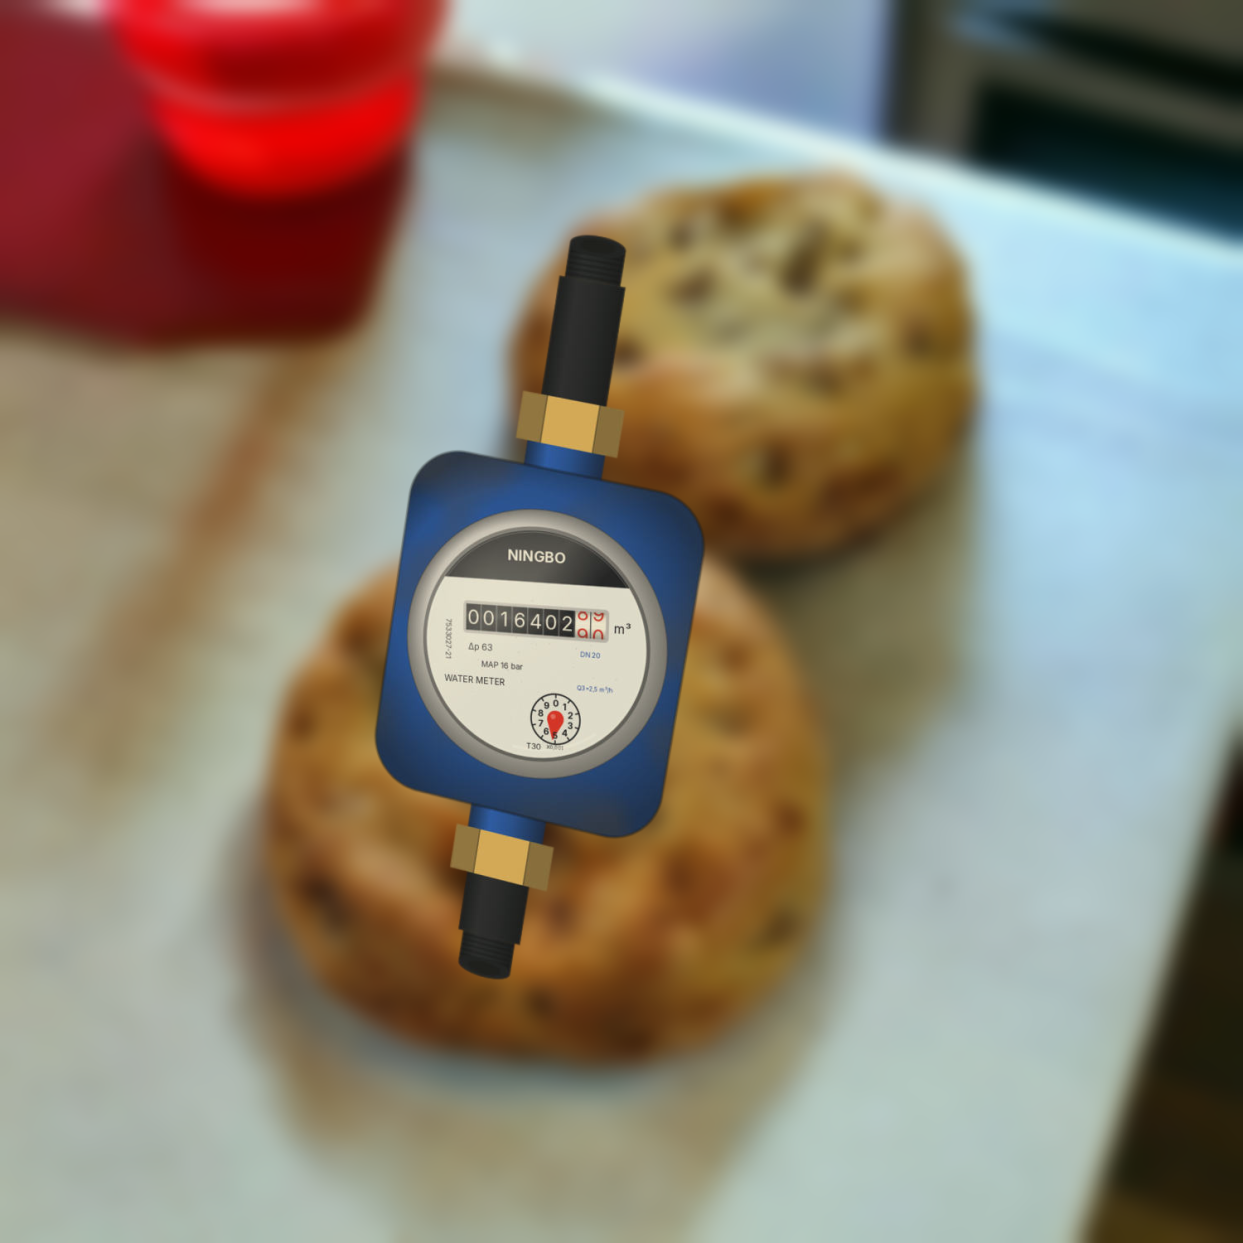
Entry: 16402.895 m³
